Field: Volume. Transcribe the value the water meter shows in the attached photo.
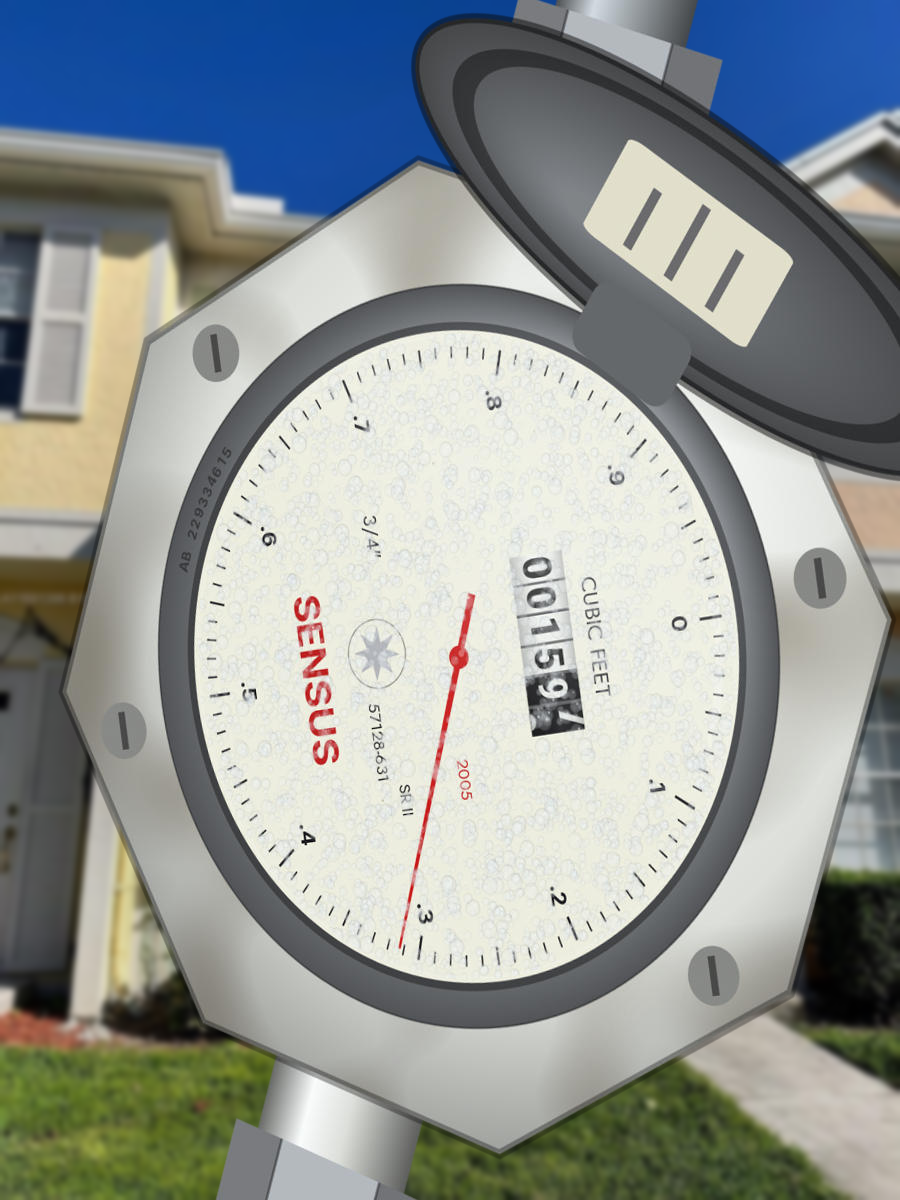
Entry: 1597.31 ft³
